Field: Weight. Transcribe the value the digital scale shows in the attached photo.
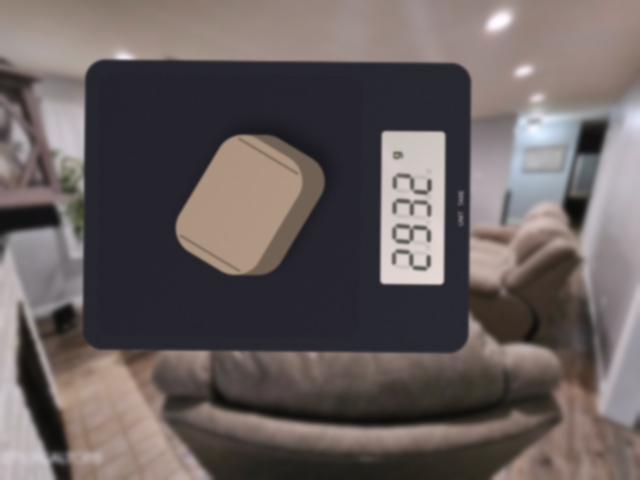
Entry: 2932 g
